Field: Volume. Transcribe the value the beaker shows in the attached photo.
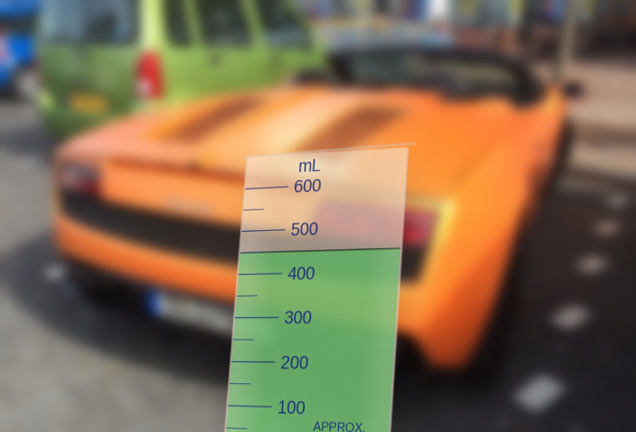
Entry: 450 mL
